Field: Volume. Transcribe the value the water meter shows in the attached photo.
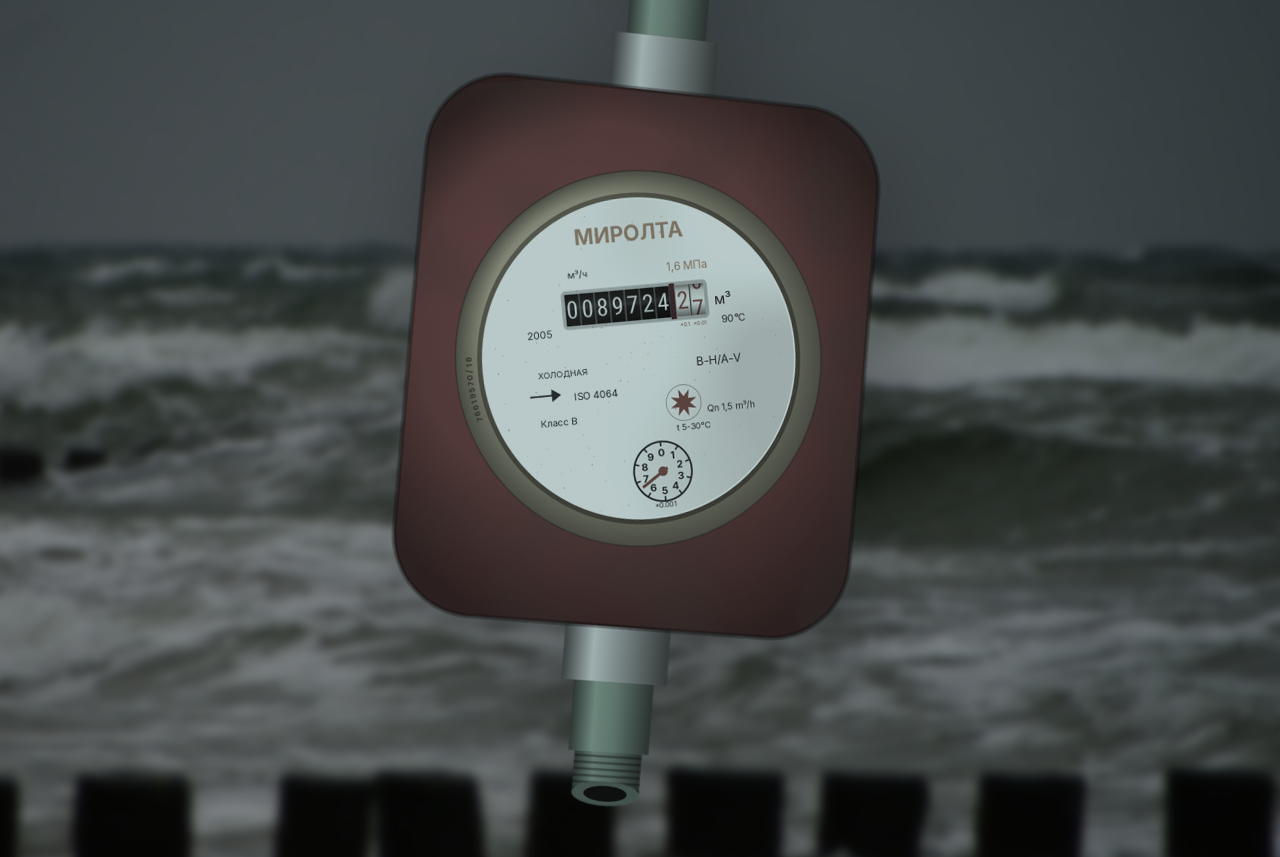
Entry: 89724.266 m³
